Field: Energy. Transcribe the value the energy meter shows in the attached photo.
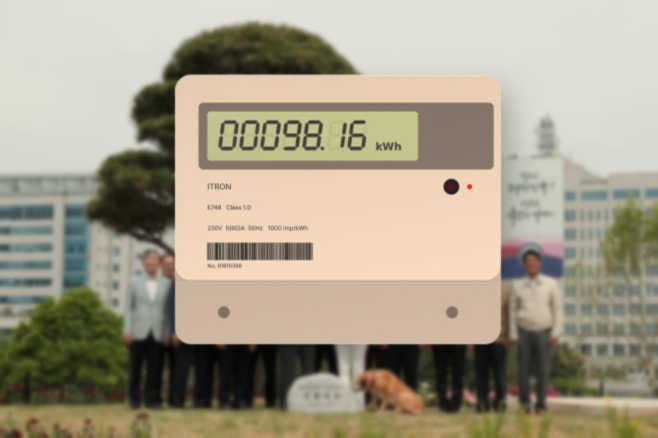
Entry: 98.16 kWh
